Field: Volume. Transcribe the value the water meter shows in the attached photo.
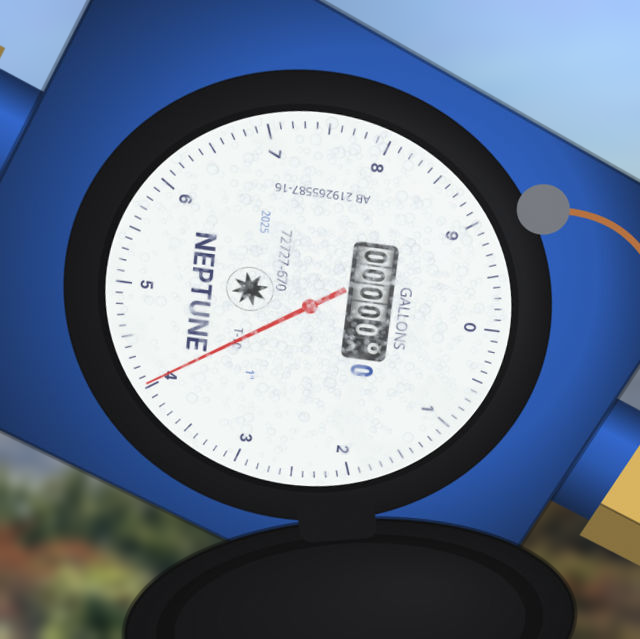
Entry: 84.0 gal
